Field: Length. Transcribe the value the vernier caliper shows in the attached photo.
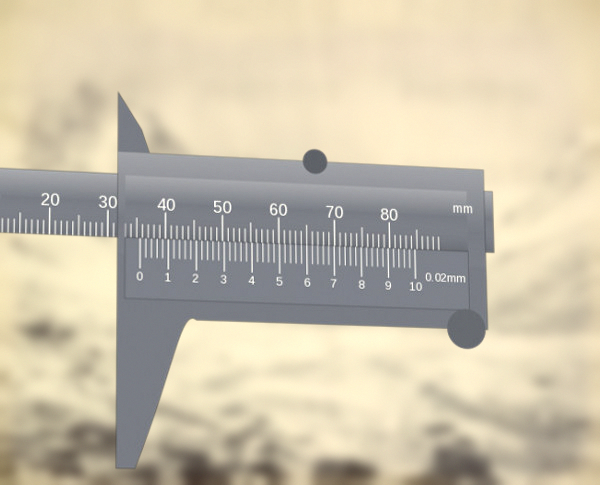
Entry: 35.6 mm
